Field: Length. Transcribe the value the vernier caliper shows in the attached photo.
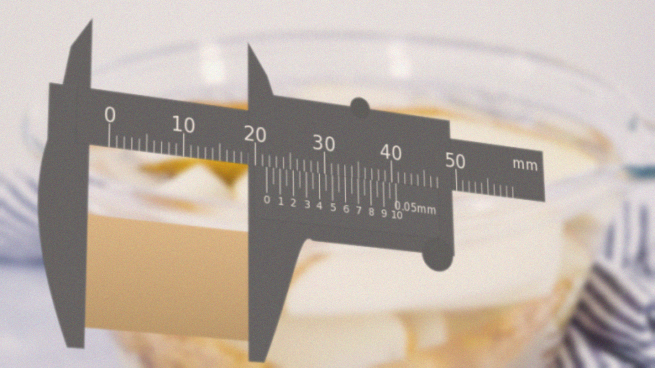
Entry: 21.6 mm
